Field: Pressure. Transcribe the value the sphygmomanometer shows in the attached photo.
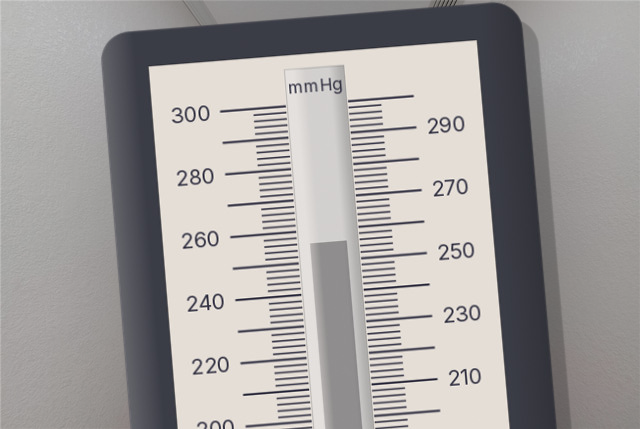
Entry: 256 mmHg
